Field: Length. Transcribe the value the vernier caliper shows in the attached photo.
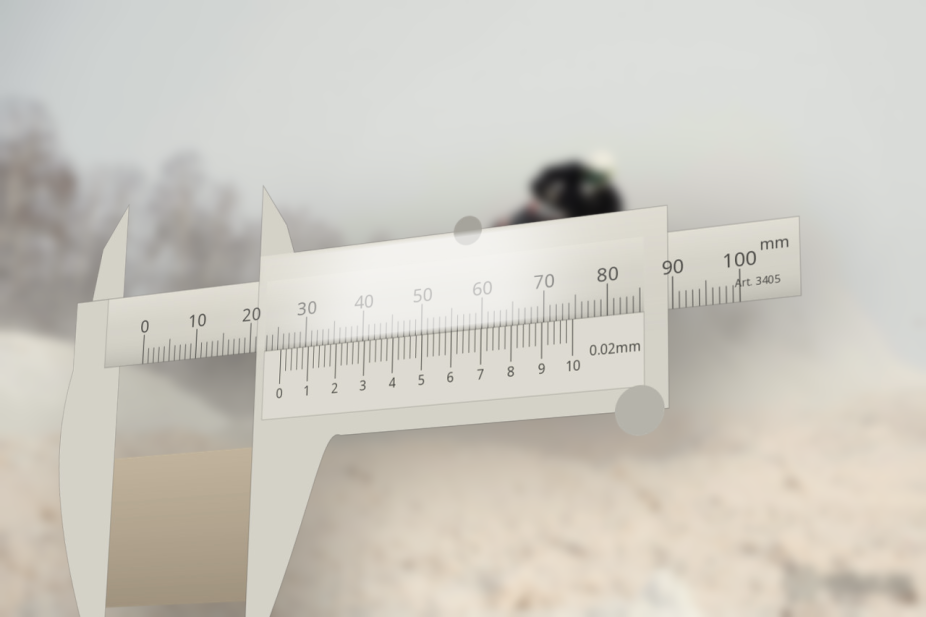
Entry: 25.6 mm
